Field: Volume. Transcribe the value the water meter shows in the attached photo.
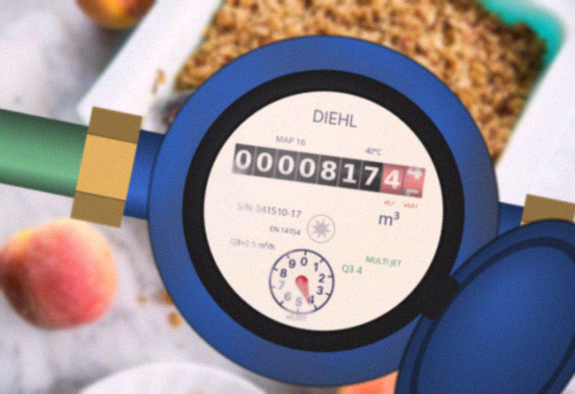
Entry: 817.444 m³
